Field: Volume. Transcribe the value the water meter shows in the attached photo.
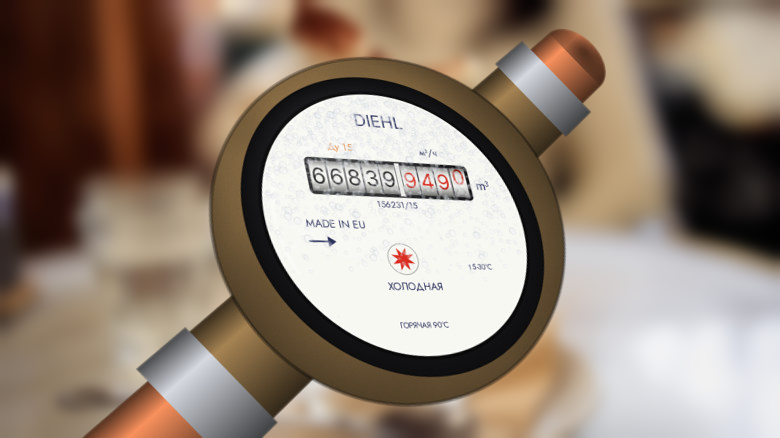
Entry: 66839.9490 m³
